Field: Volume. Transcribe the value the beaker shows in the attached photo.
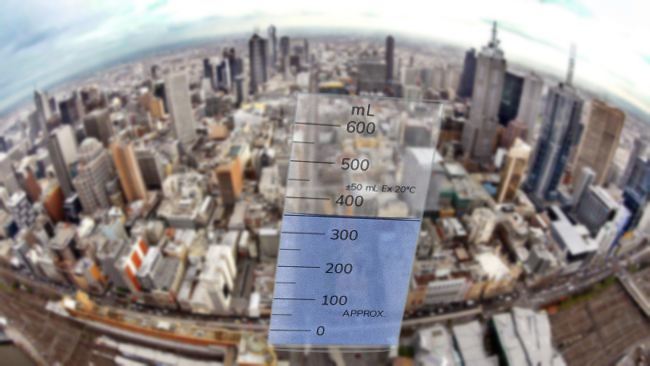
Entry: 350 mL
